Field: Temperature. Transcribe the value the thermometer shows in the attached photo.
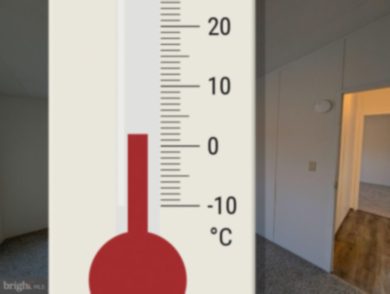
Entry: 2 °C
